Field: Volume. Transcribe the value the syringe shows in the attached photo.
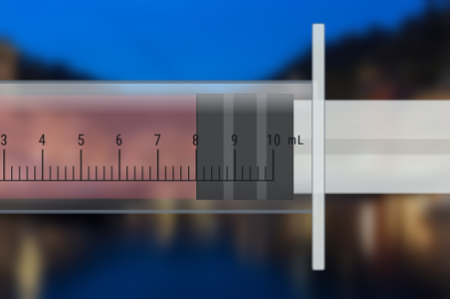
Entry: 8 mL
